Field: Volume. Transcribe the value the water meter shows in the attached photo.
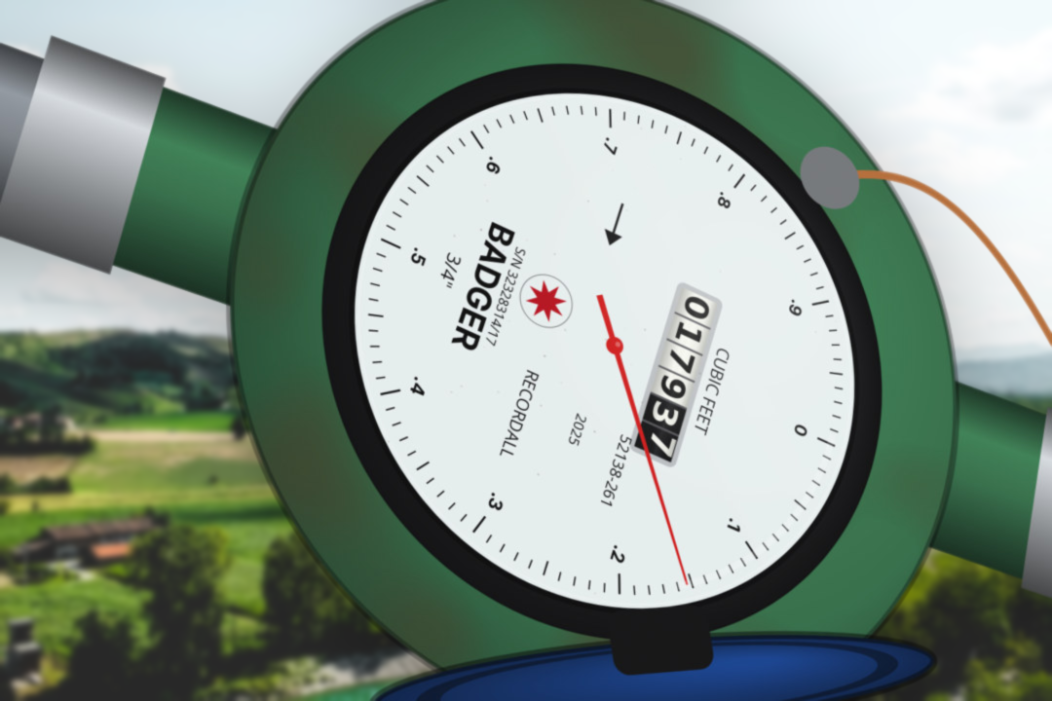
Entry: 17937.15 ft³
